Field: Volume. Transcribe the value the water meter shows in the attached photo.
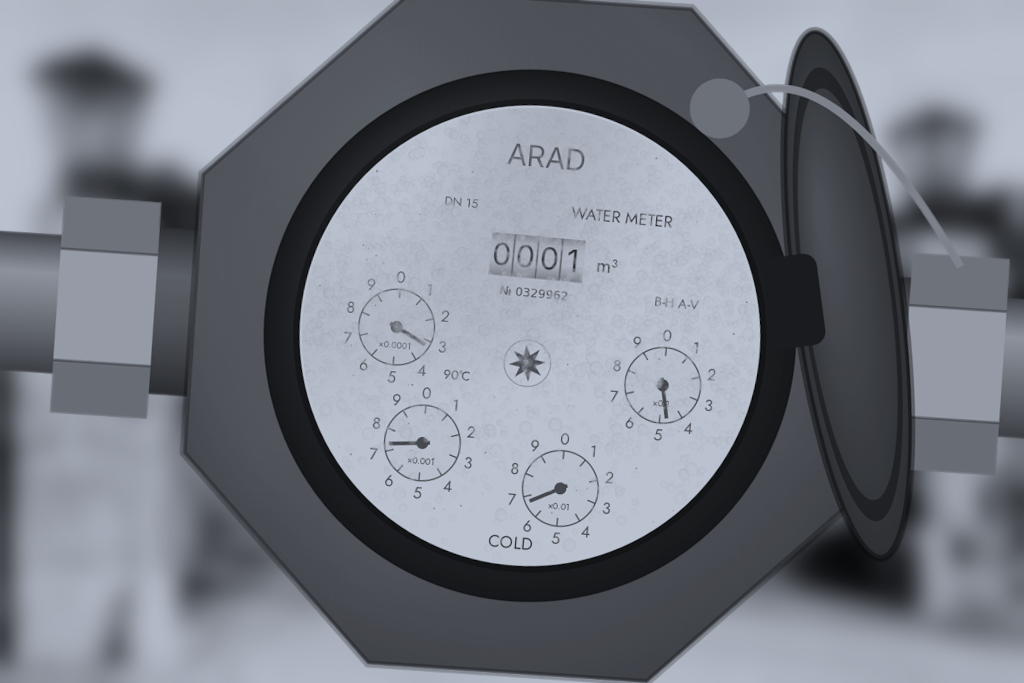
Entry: 1.4673 m³
